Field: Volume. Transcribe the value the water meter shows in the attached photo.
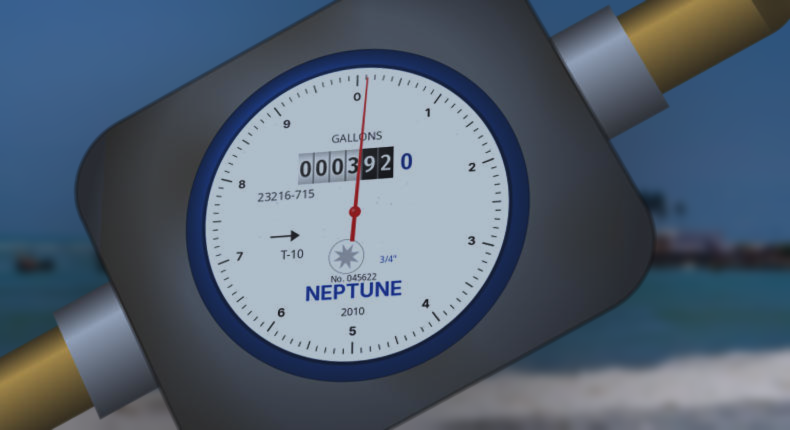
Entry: 3920.1 gal
